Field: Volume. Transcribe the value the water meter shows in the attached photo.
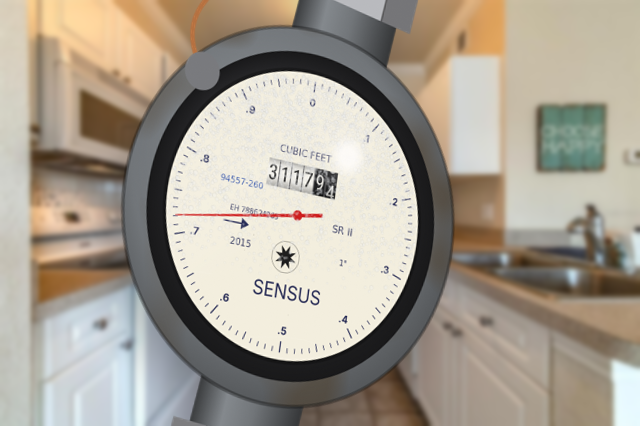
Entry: 311793.72 ft³
